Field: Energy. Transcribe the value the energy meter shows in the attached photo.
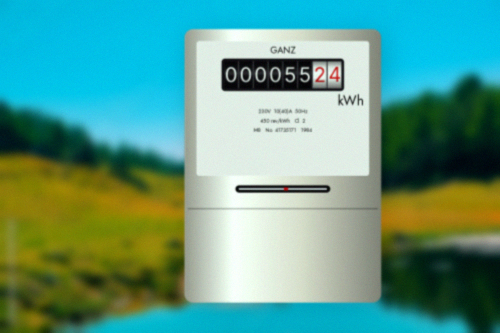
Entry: 55.24 kWh
